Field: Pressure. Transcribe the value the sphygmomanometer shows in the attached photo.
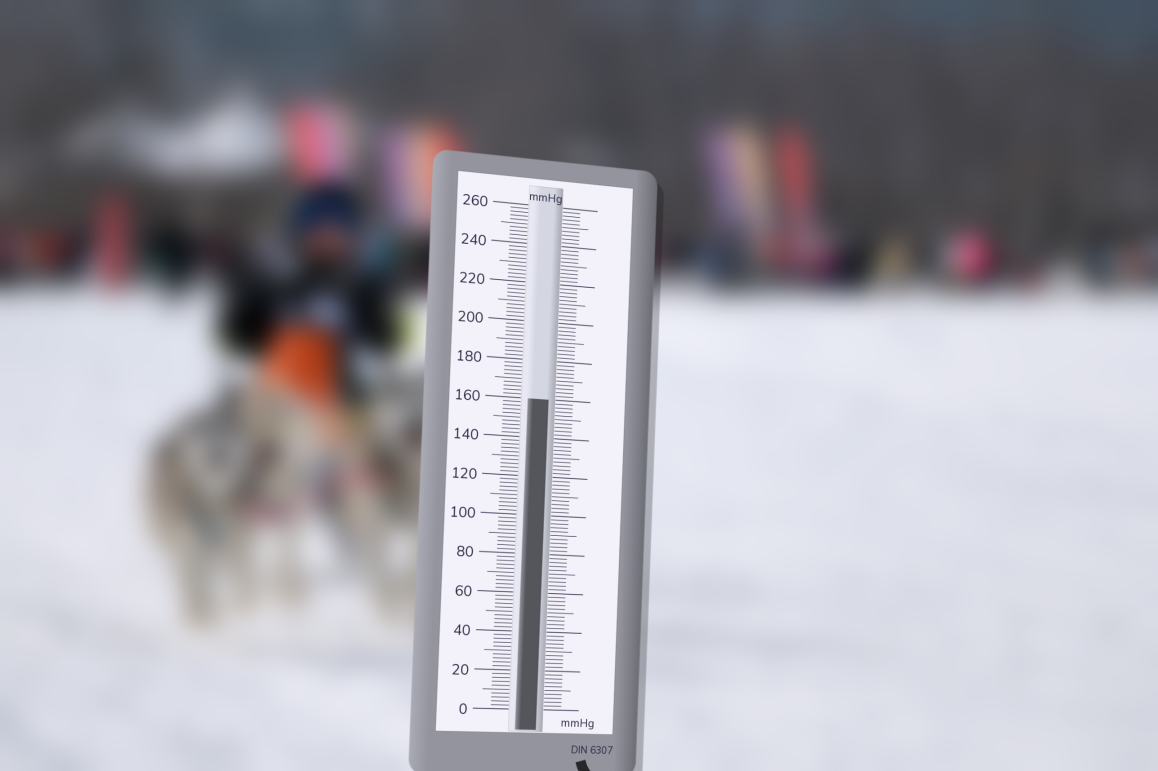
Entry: 160 mmHg
